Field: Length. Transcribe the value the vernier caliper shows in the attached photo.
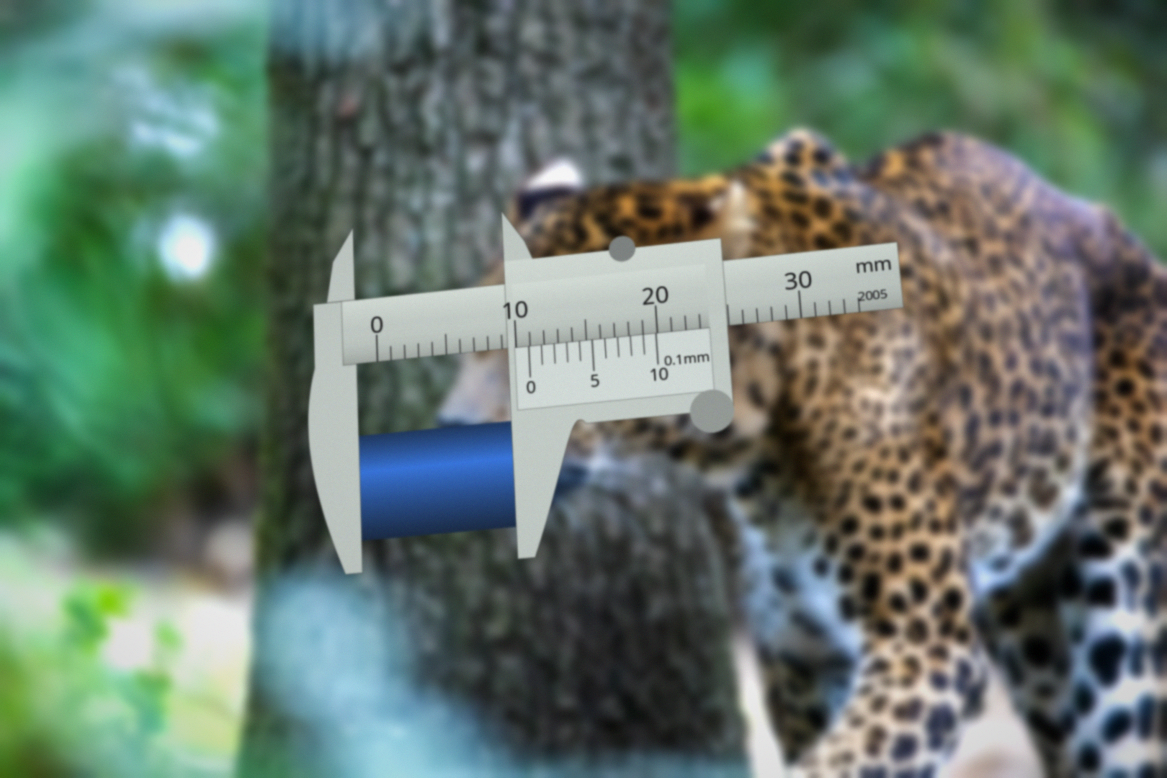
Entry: 10.9 mm
